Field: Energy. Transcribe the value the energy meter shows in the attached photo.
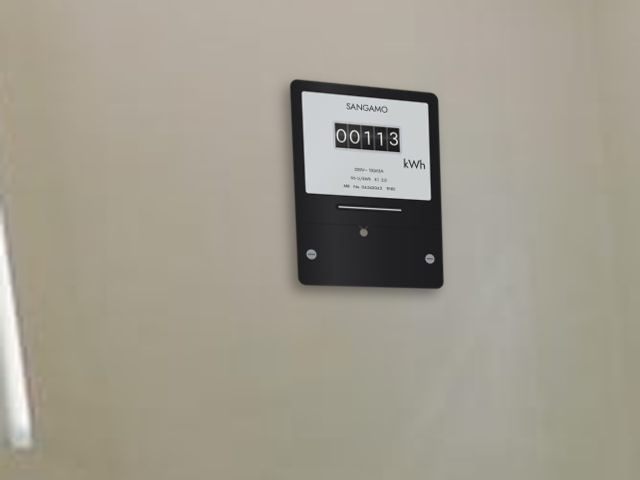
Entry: 113 kWh
